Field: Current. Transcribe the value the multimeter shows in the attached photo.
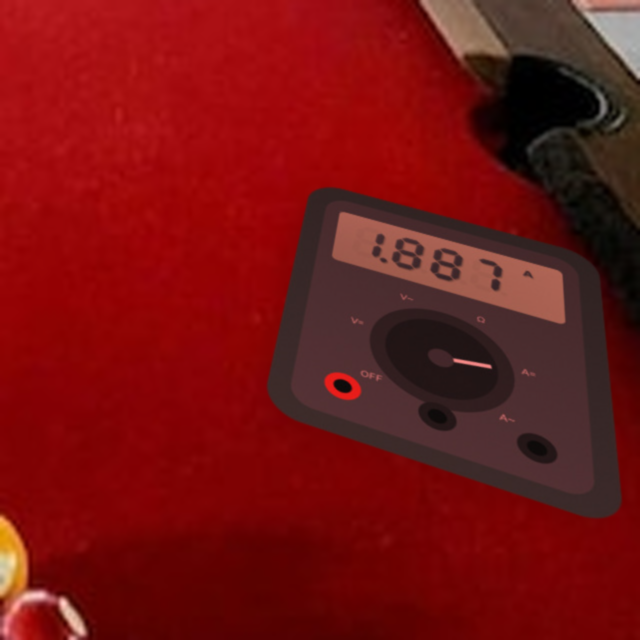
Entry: 1.887 A
